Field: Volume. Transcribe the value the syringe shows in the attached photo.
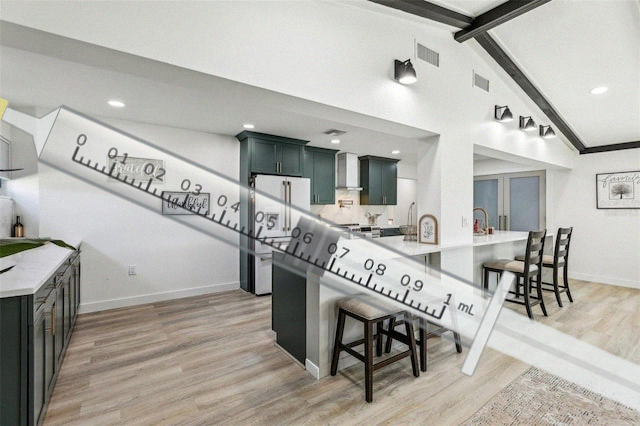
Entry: 0.58 mL
